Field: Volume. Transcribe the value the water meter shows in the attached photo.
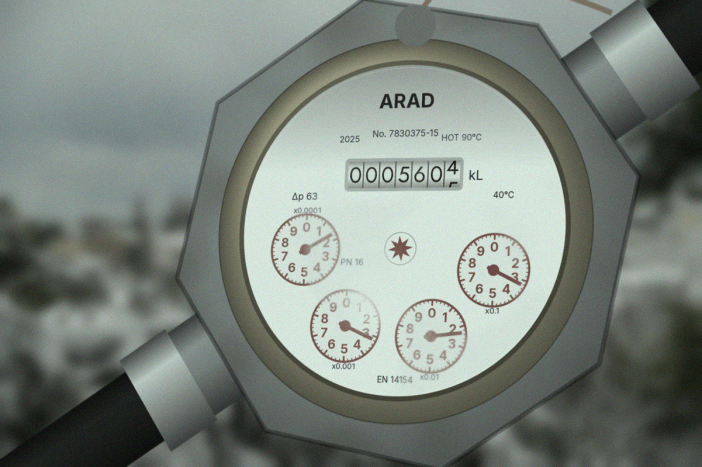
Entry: 5604.3231 kL
